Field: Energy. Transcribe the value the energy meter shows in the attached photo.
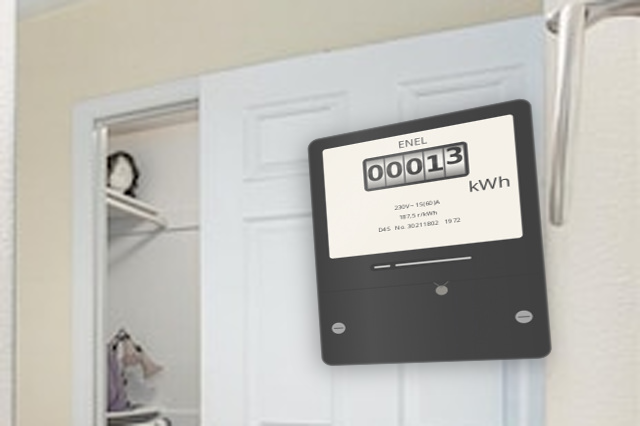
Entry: 13 kWh
